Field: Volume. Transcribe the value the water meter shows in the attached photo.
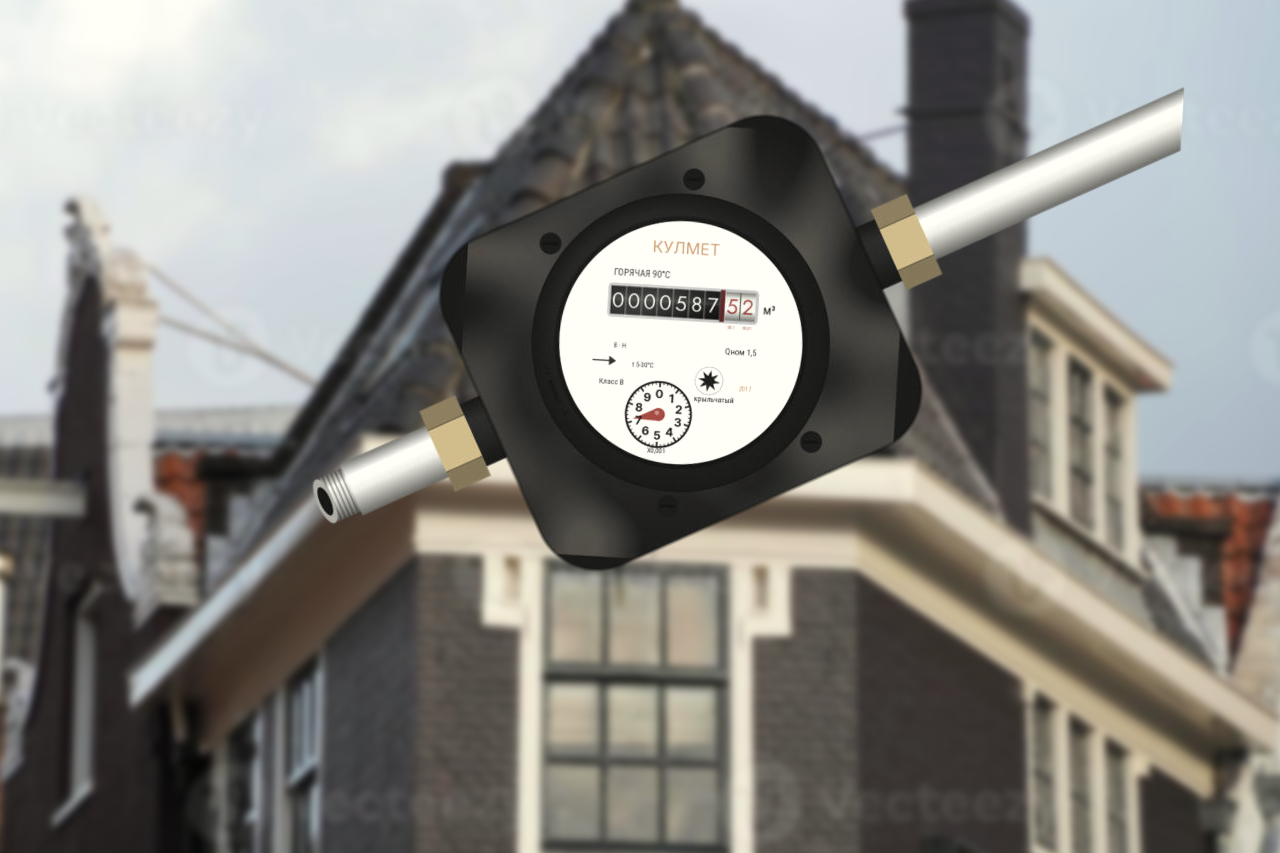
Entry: 587.527 m³
